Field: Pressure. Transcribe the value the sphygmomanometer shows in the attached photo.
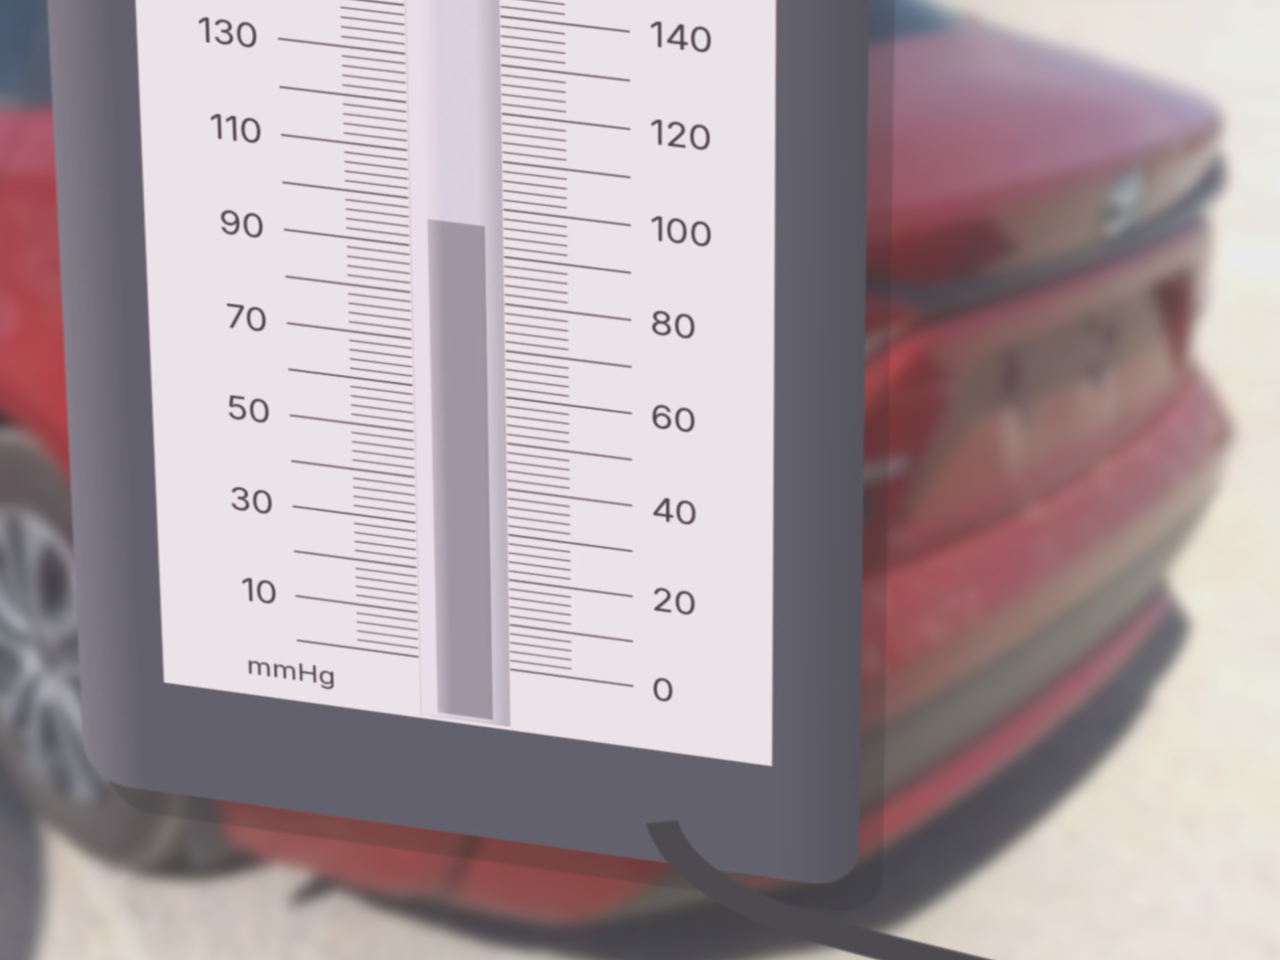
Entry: 96 mmHg
